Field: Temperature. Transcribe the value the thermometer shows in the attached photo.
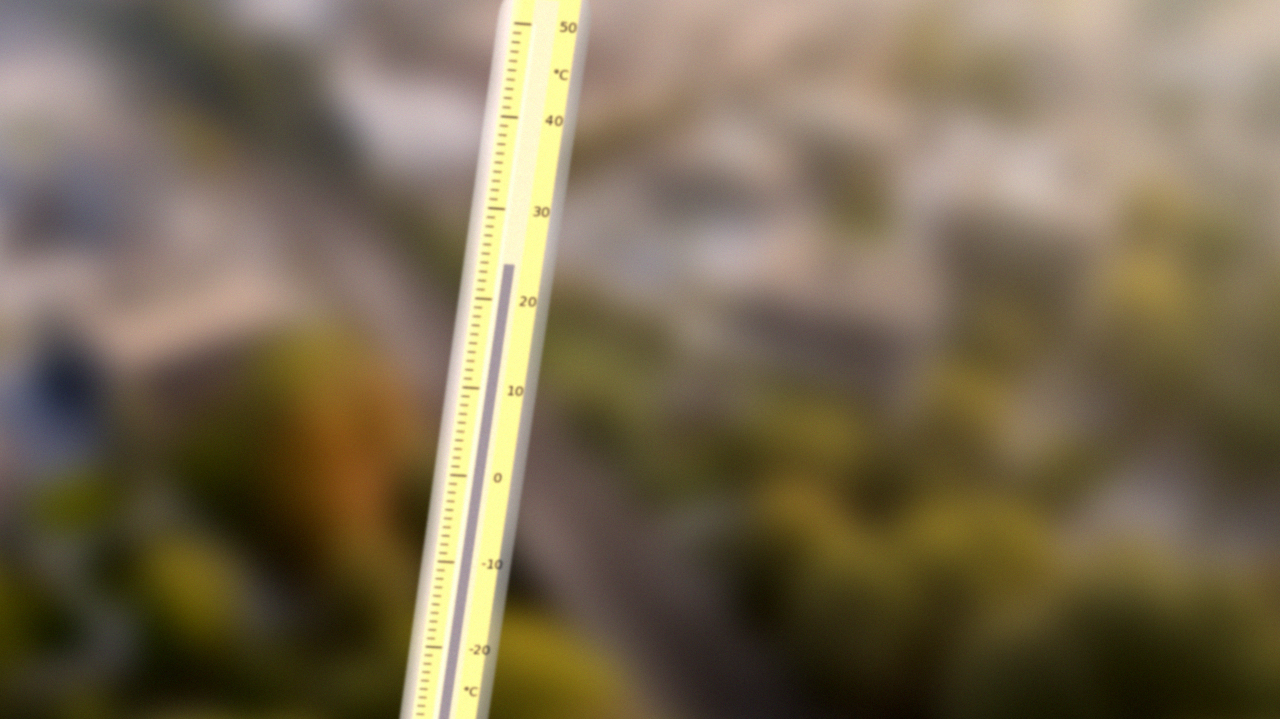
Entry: 24 °C
